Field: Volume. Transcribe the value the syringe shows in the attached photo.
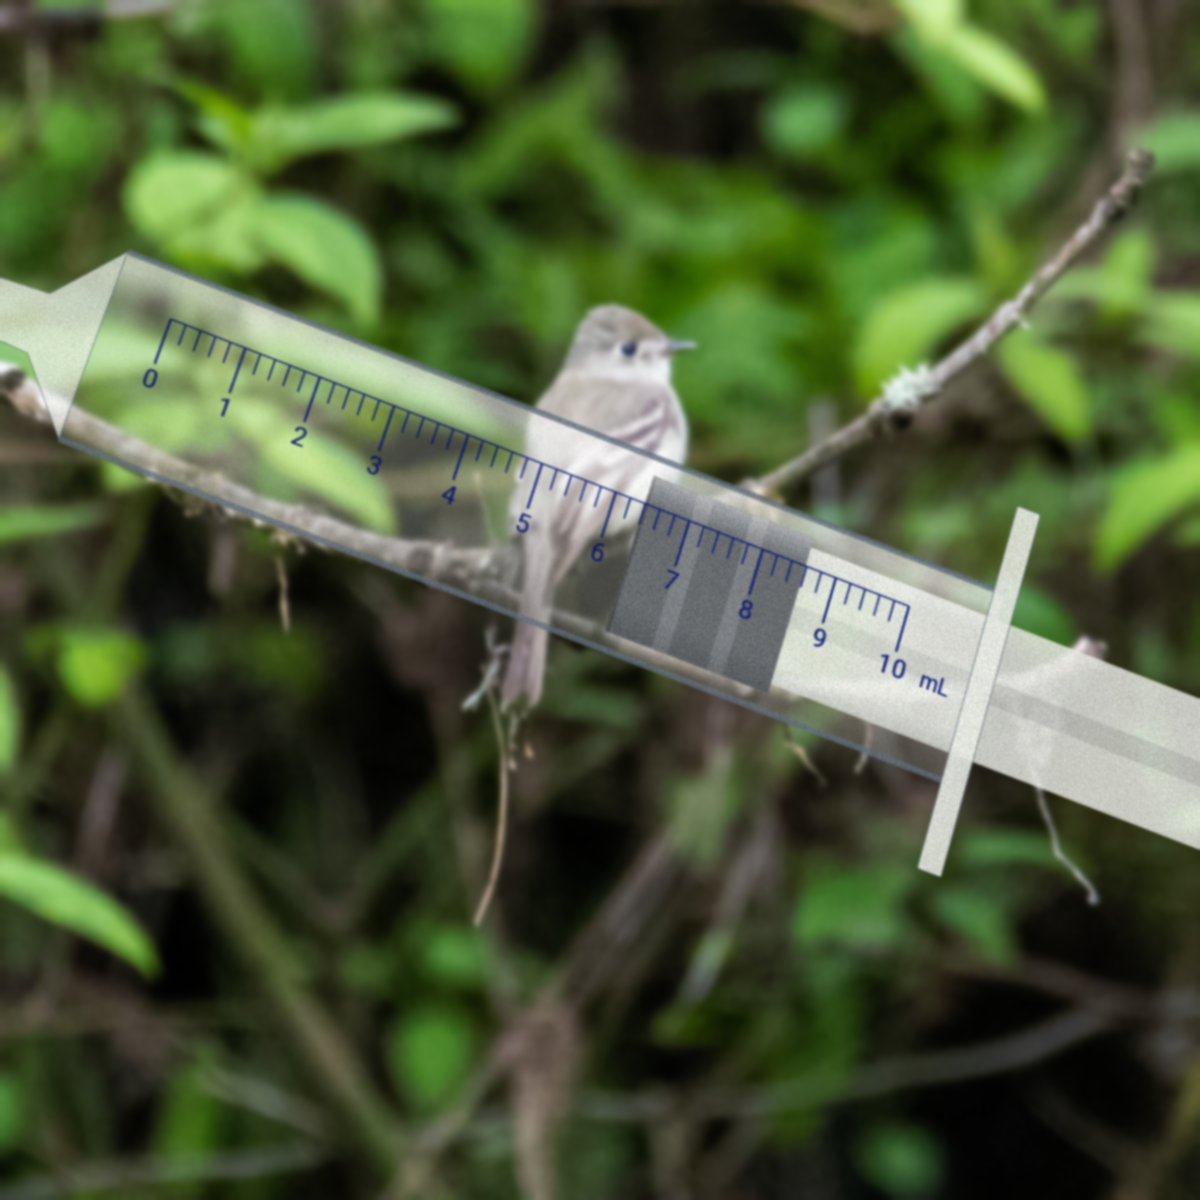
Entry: 6.4 mL
